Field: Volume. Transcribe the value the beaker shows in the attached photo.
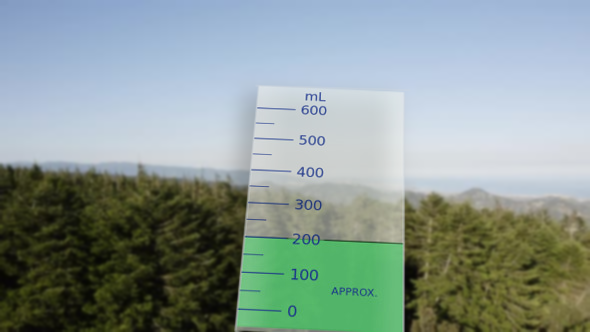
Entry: 200 mL
